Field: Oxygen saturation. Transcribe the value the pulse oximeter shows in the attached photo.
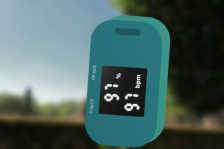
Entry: 97 %
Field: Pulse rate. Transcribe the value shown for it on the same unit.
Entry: 97 bpm
